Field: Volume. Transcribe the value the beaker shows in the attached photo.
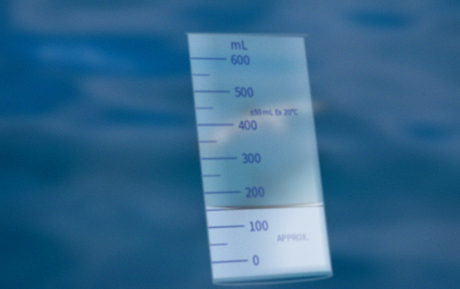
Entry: 150 mL
